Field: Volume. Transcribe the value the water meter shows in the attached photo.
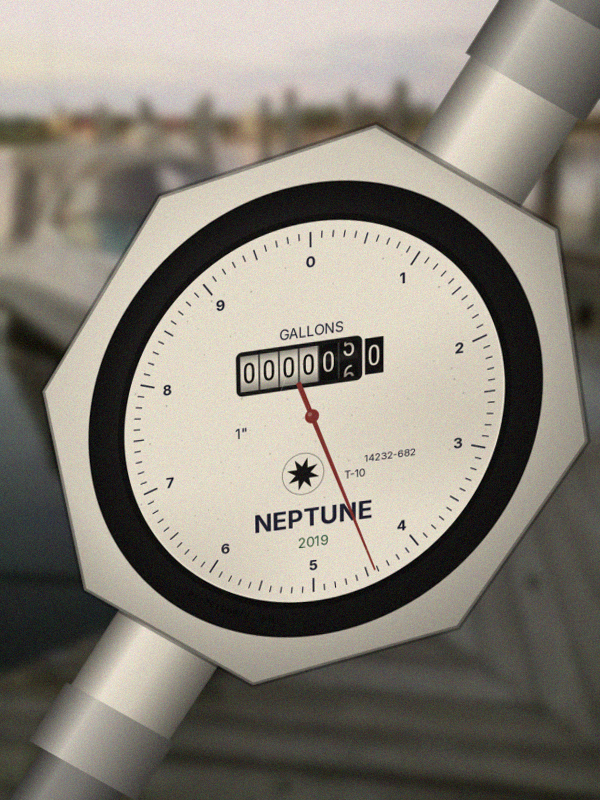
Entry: 54.4 gal
